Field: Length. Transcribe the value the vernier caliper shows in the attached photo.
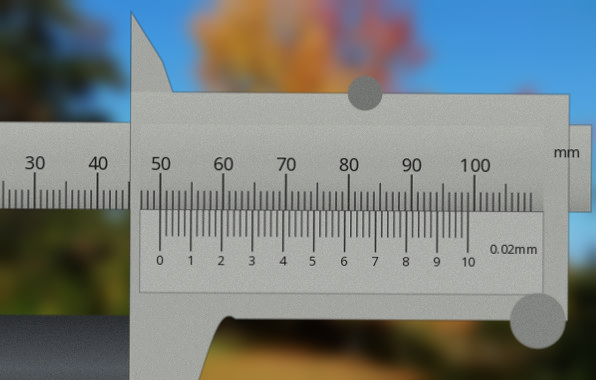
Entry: 50.0 mm
